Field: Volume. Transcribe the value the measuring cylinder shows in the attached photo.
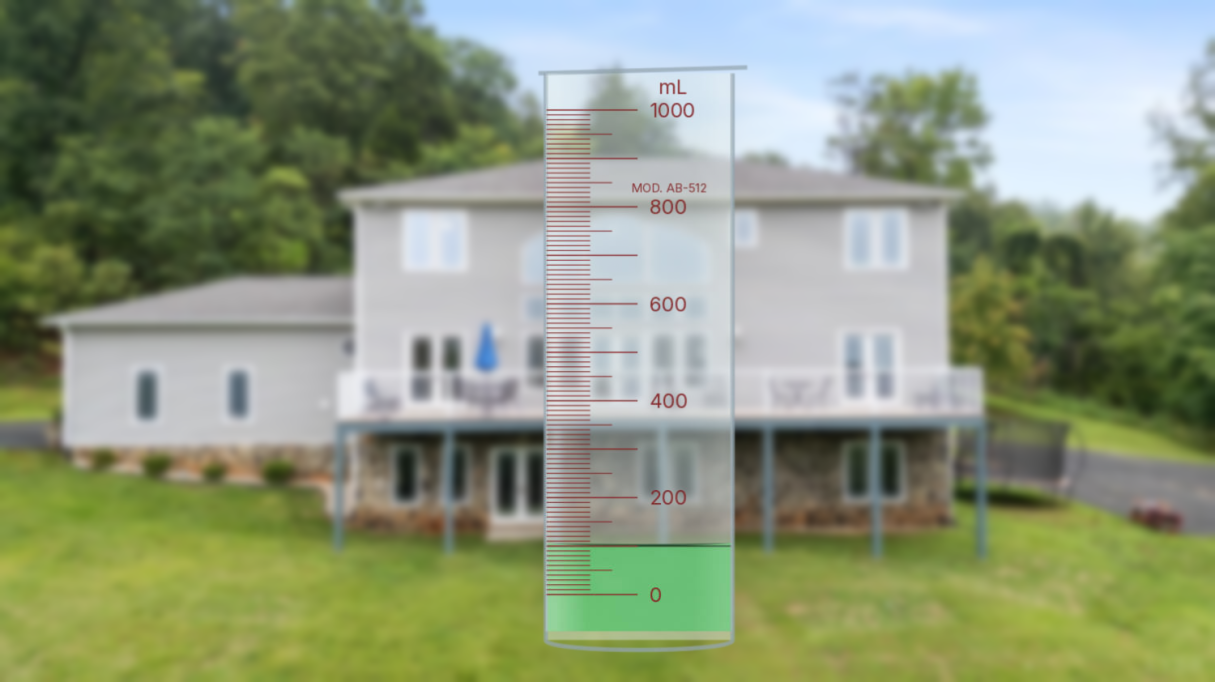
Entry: 100 mL
